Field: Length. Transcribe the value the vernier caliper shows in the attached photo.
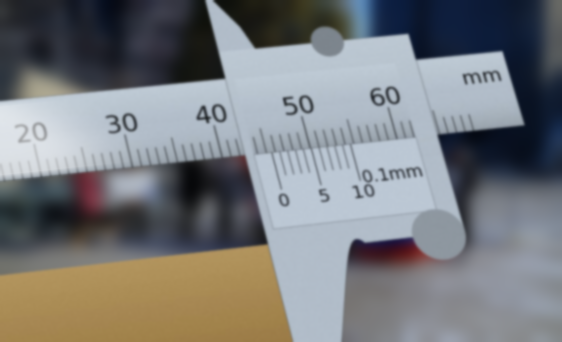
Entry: 45.6 mm
